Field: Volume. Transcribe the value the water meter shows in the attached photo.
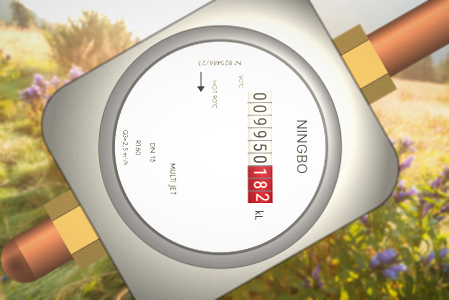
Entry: 9950.182 kL
